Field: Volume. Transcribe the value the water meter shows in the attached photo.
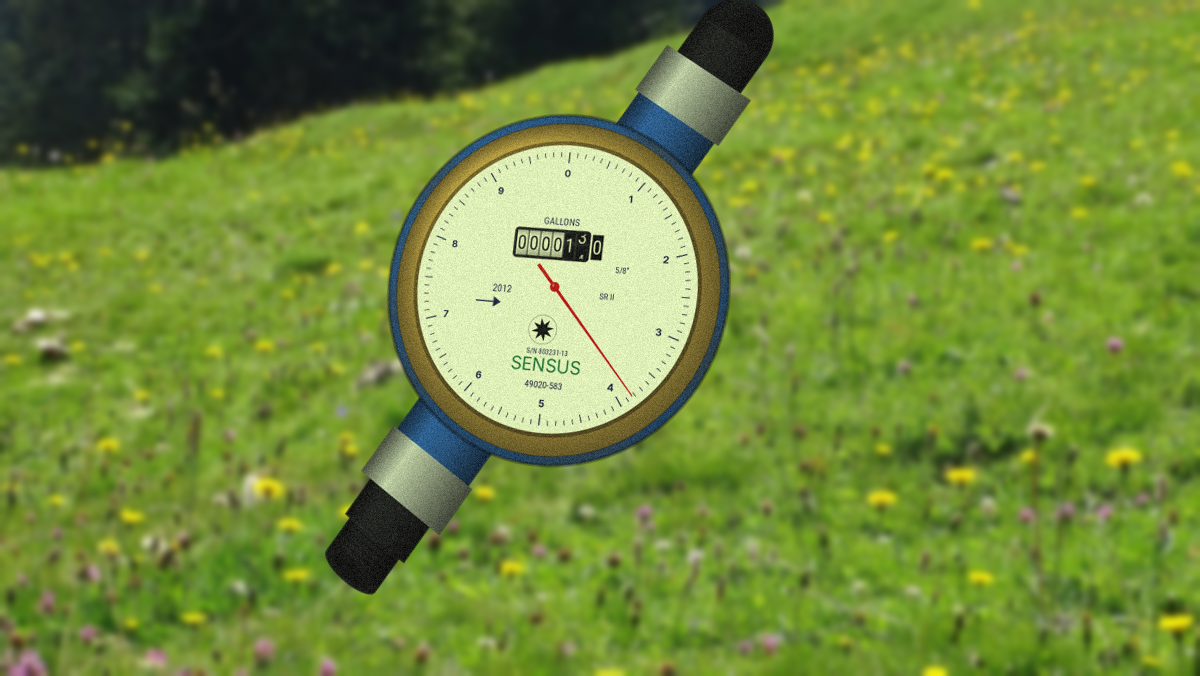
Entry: 133.8 gal
